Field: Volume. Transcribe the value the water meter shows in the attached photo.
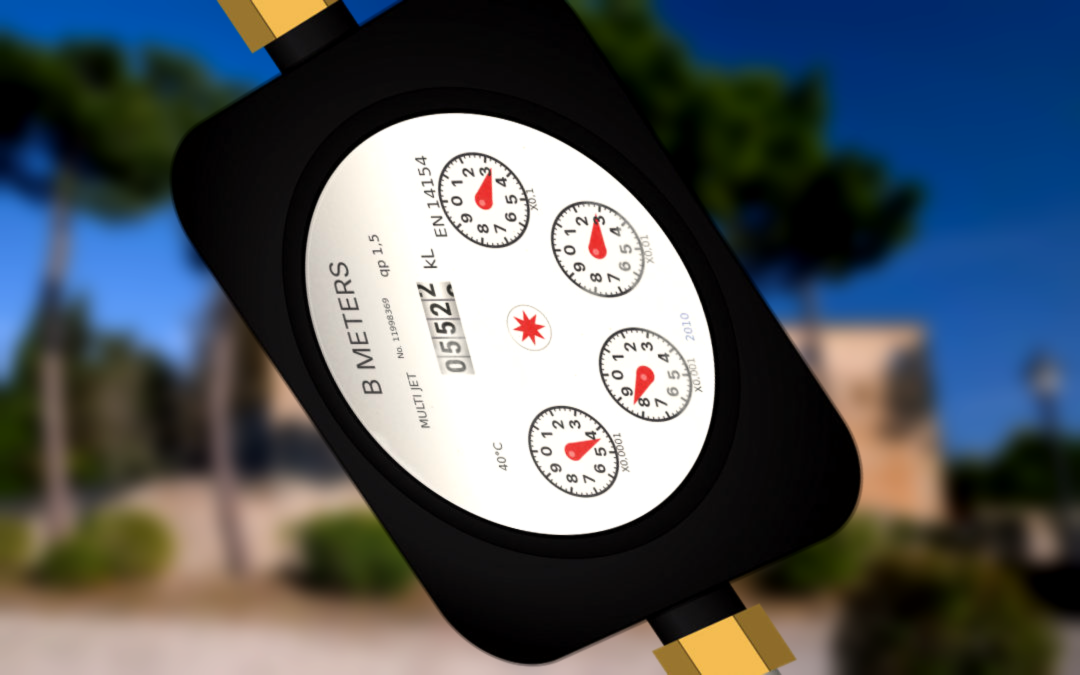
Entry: 5522.3284 kL
